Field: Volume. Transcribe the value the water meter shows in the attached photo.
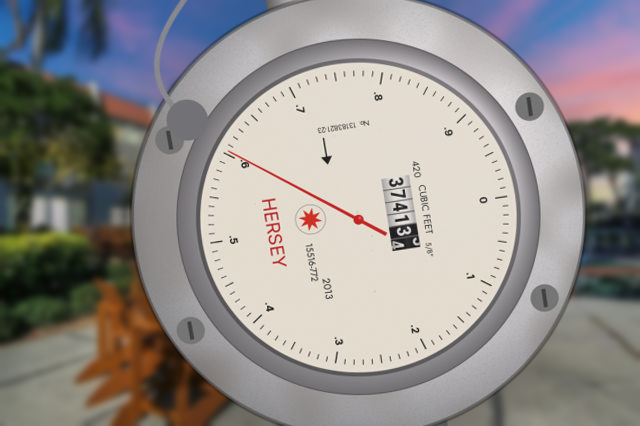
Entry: 374133.60 ft³
